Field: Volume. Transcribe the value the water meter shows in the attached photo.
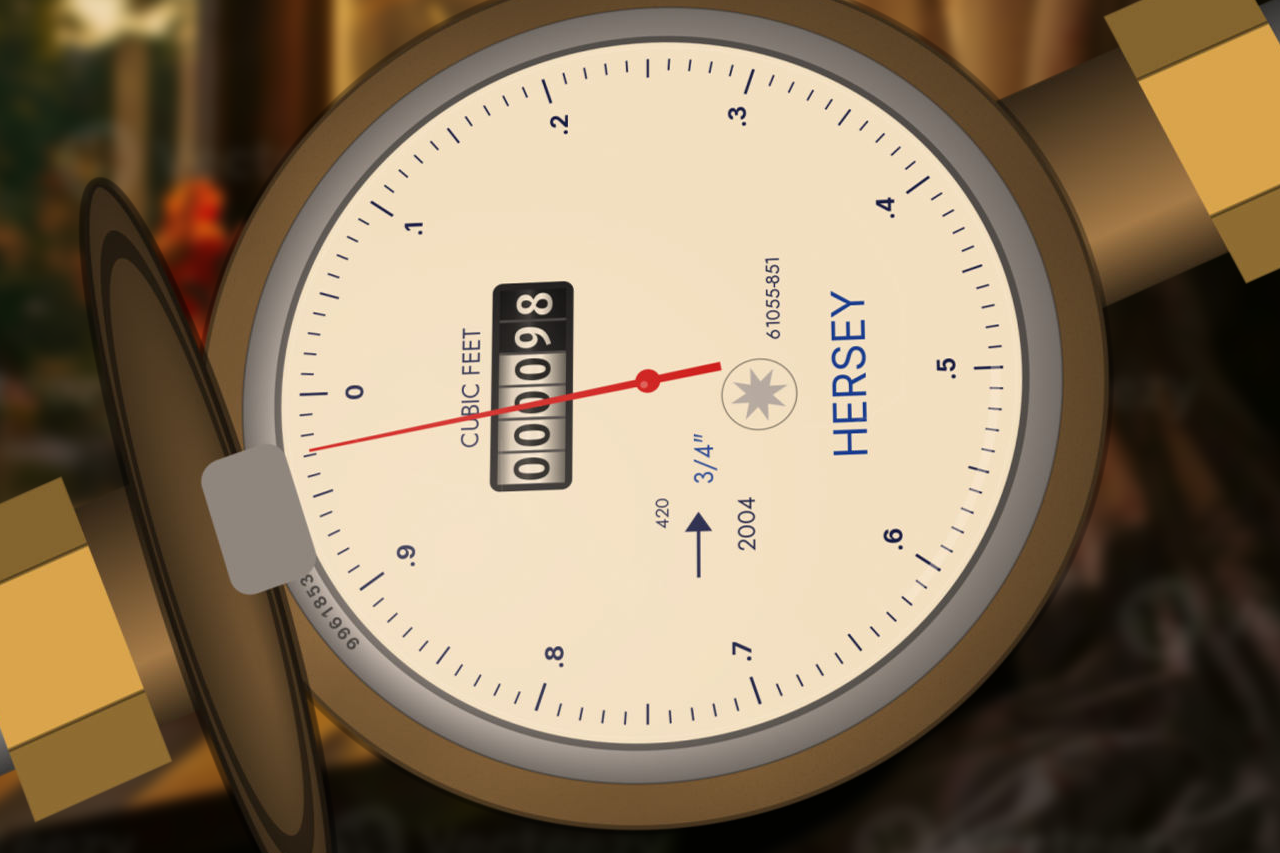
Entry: 97.97 ft³
